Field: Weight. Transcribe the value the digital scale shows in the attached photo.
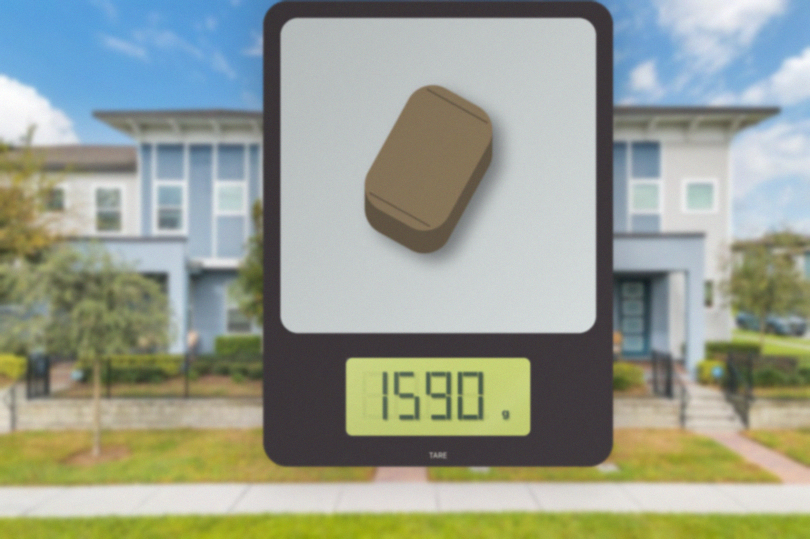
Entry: 1590 g
